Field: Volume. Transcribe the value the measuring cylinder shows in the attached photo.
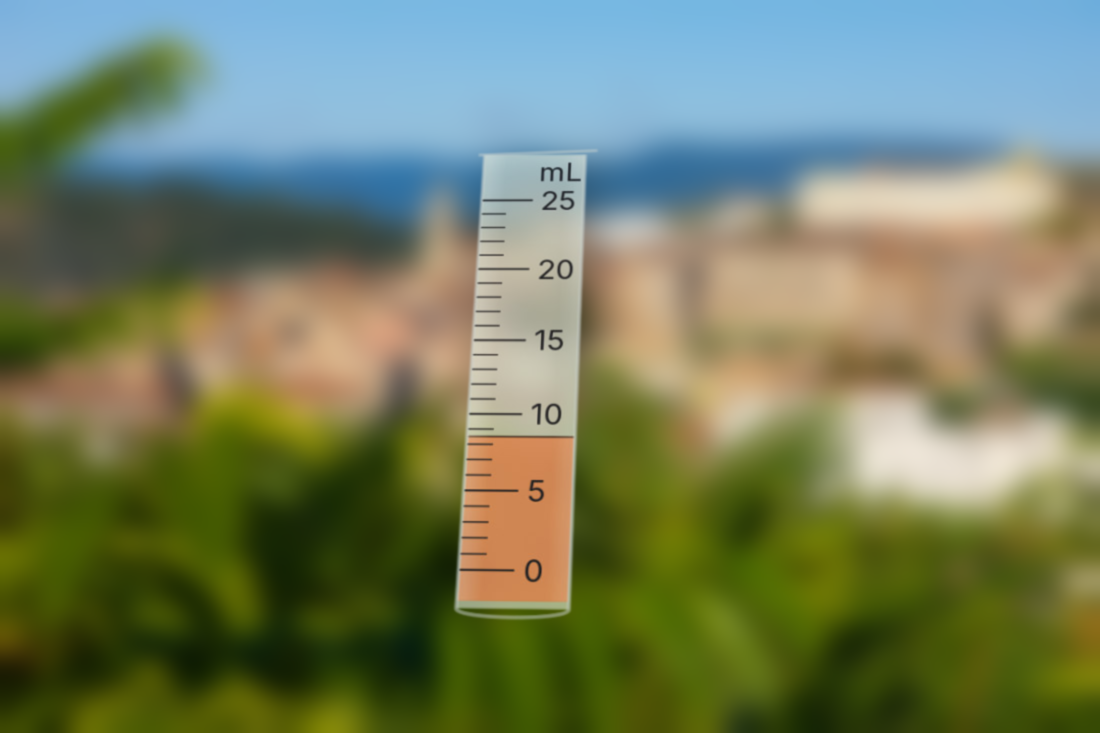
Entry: 8.5 mL
